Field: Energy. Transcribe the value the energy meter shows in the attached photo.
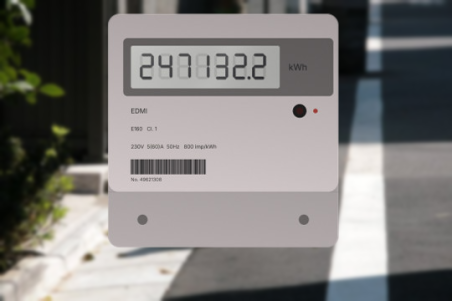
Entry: 247132.2 kWh
